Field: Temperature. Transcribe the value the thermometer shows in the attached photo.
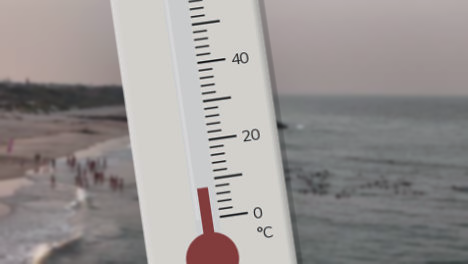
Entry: 8 °C
